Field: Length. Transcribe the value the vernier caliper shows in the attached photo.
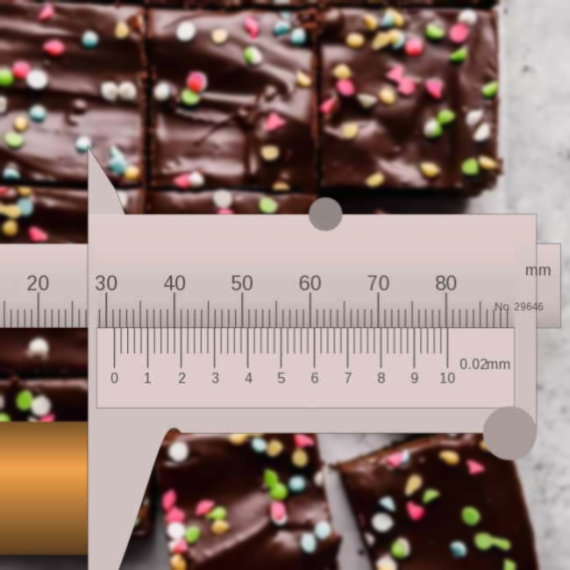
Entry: 31.2 mm
